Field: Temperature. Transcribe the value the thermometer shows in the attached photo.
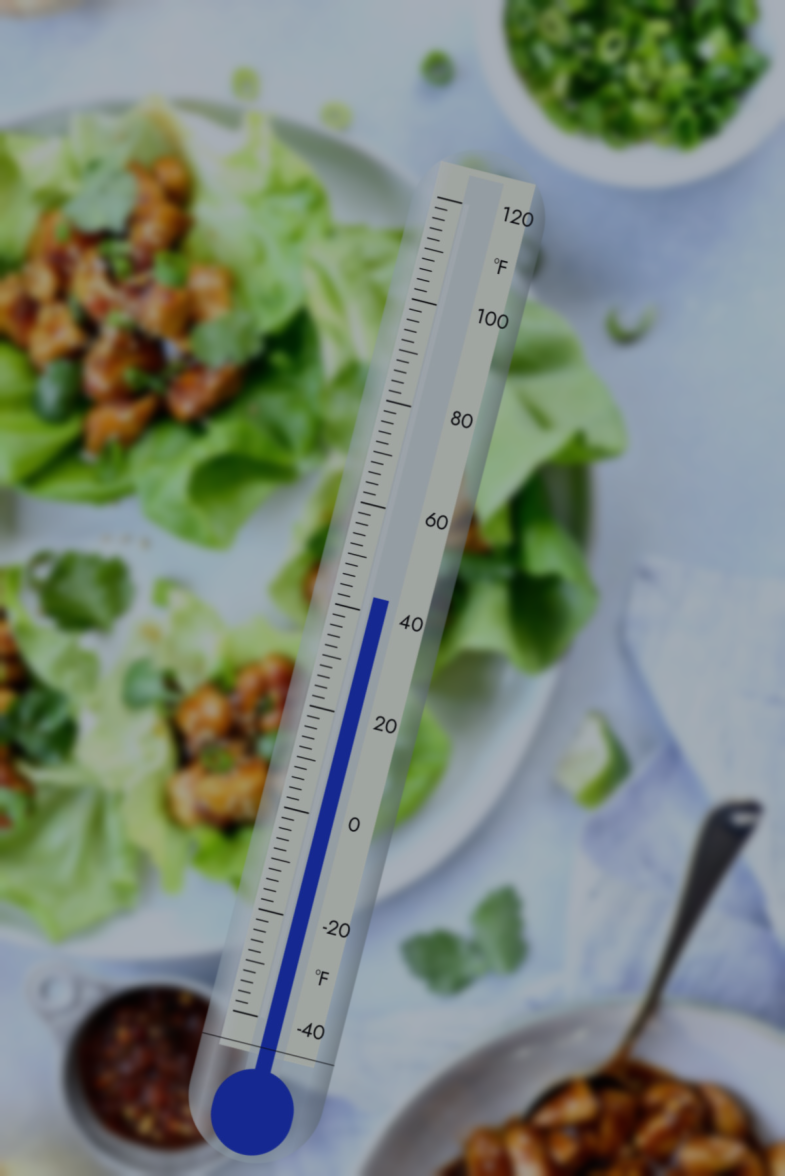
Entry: 43 °F
